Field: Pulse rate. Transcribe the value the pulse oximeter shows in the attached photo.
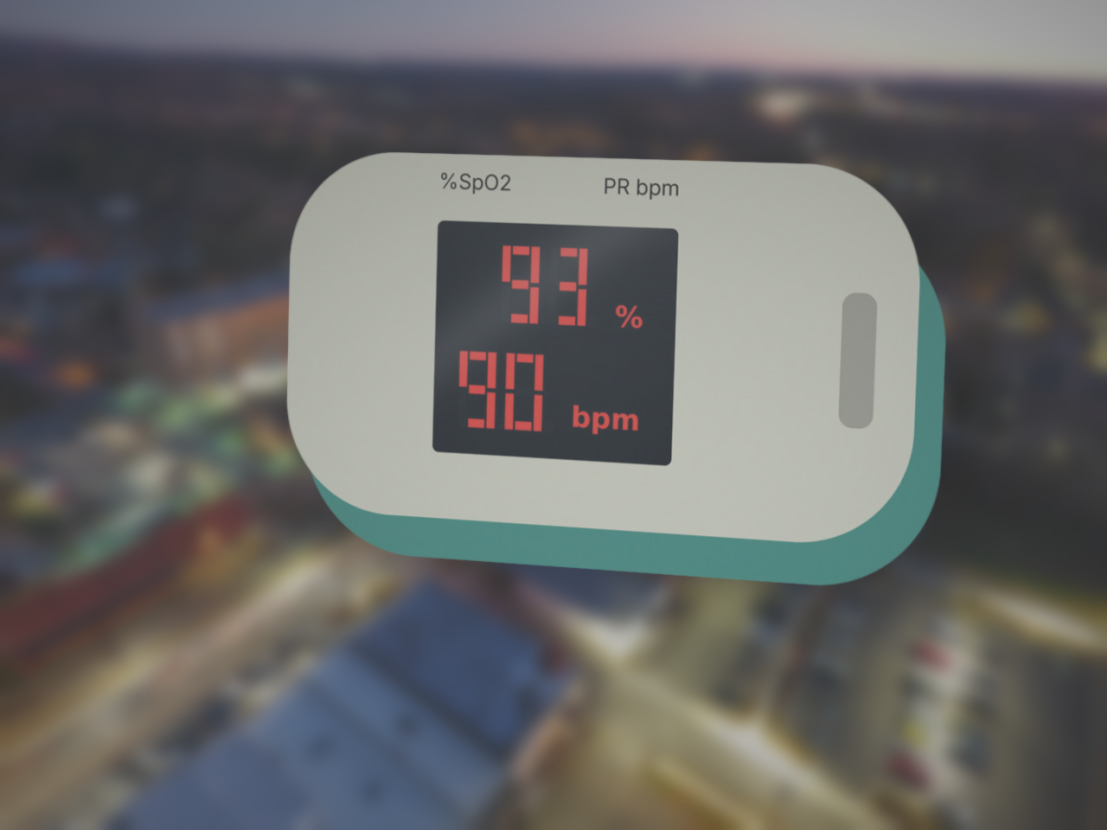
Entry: 90 bpm
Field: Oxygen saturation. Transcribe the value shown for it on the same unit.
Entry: 93 %
